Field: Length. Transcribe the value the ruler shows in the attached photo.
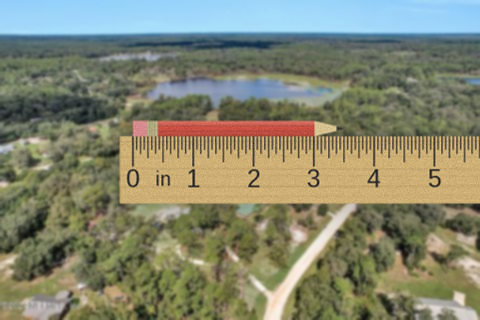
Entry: 3.5 in
